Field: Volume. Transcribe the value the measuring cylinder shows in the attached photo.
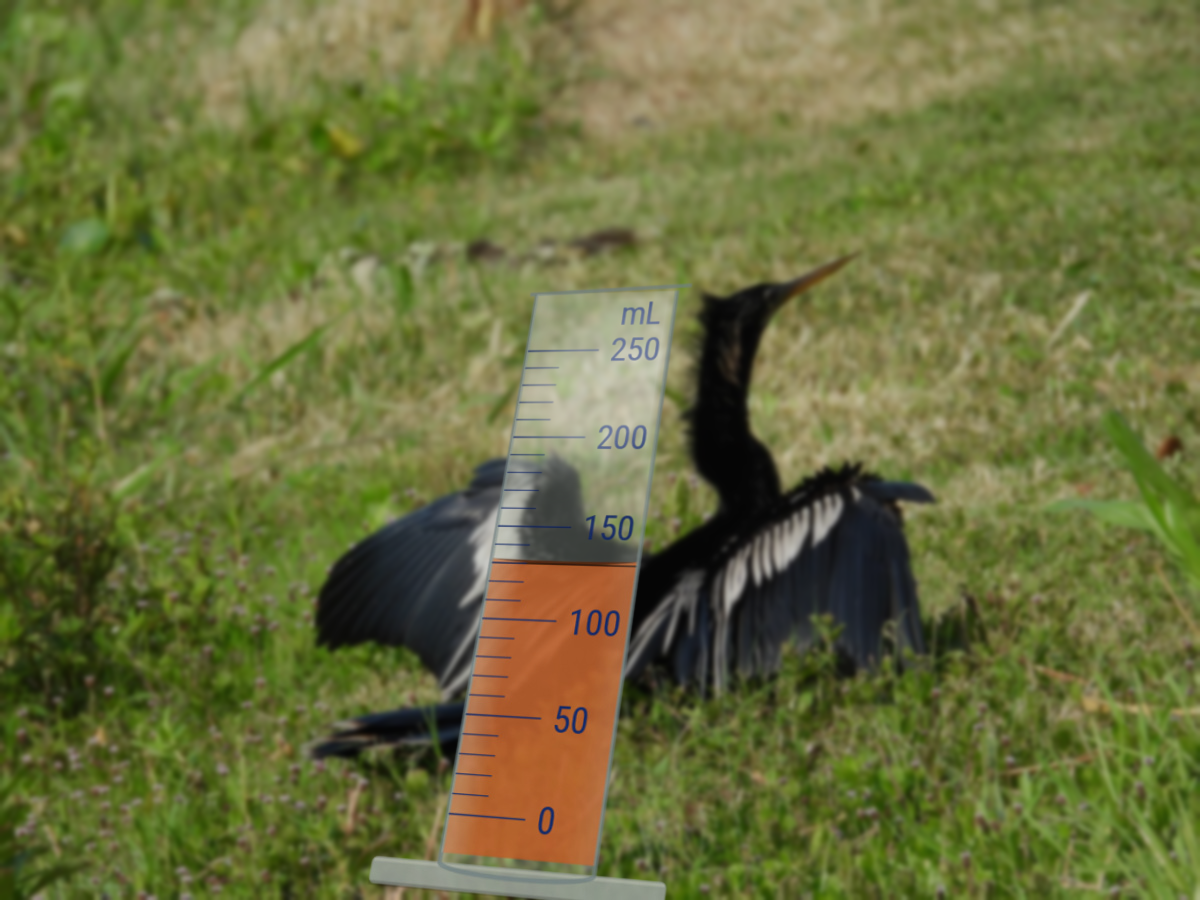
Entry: 130 mL
